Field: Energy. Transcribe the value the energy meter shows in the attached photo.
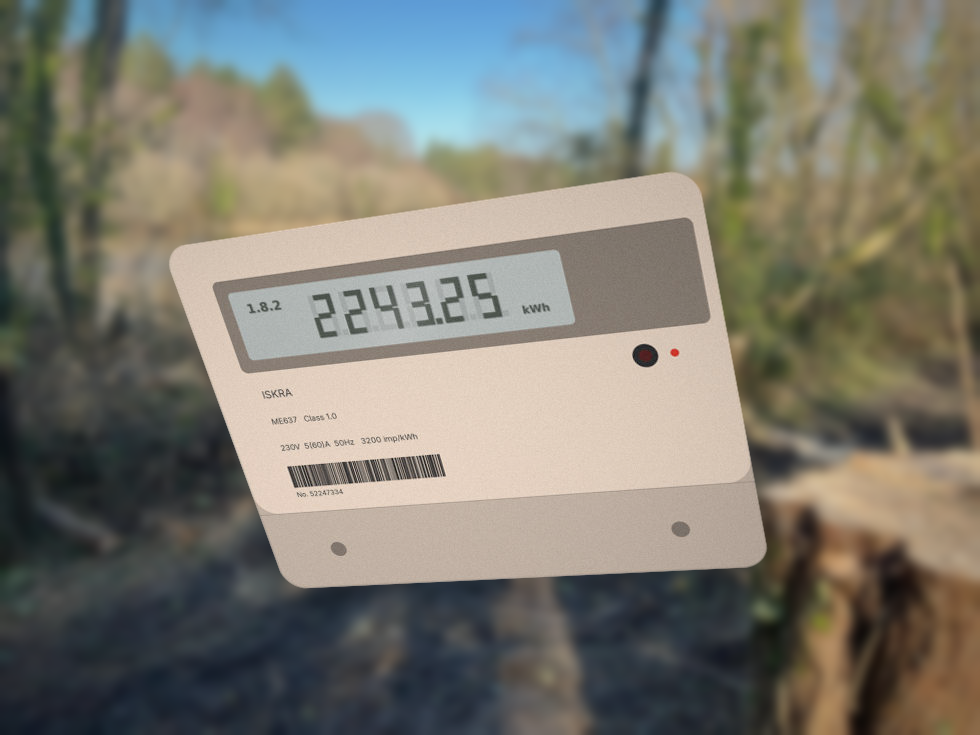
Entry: 2243.25 kWh
